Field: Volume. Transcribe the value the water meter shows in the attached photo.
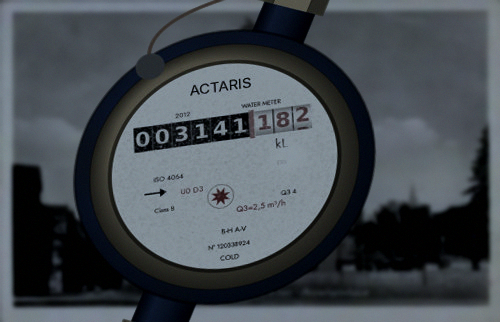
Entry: 3141.182 kL
